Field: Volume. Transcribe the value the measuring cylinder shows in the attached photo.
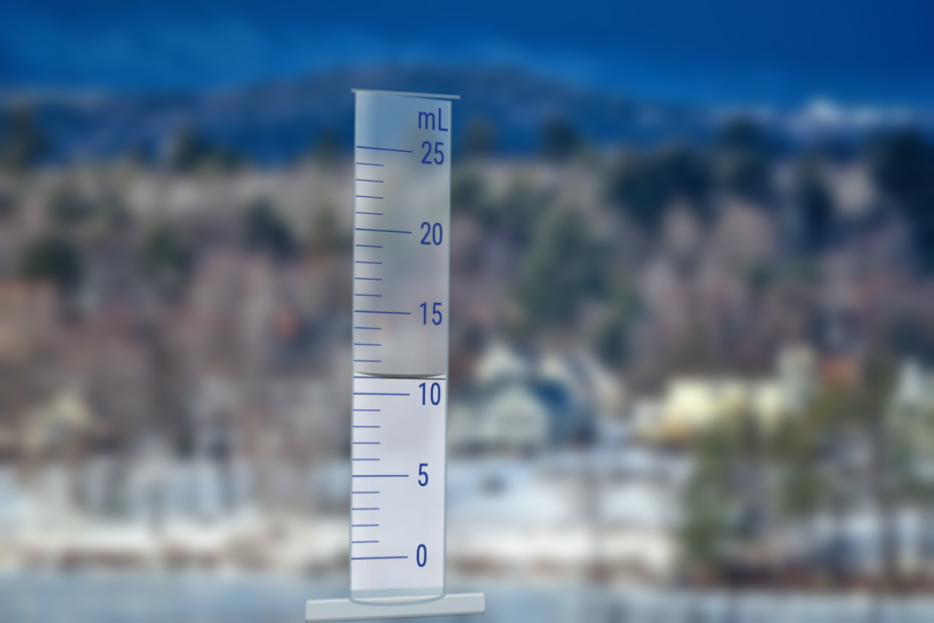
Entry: 11 mL
